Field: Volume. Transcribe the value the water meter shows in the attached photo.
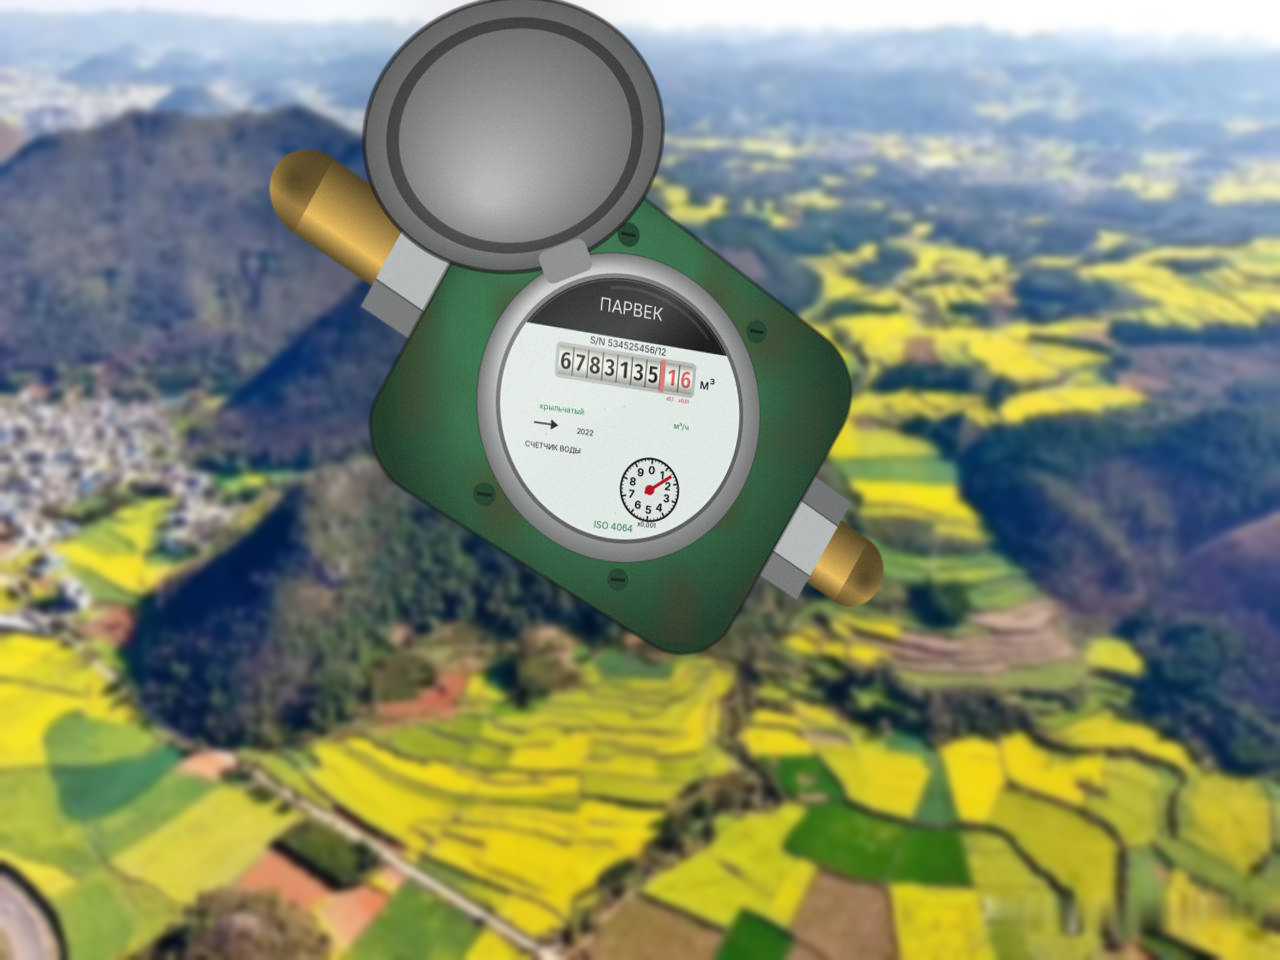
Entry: 6783135.161 m³
